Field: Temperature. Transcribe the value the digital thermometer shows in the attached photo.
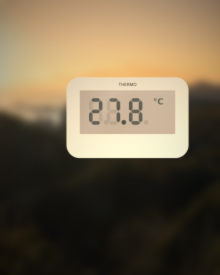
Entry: 27.8 °C
